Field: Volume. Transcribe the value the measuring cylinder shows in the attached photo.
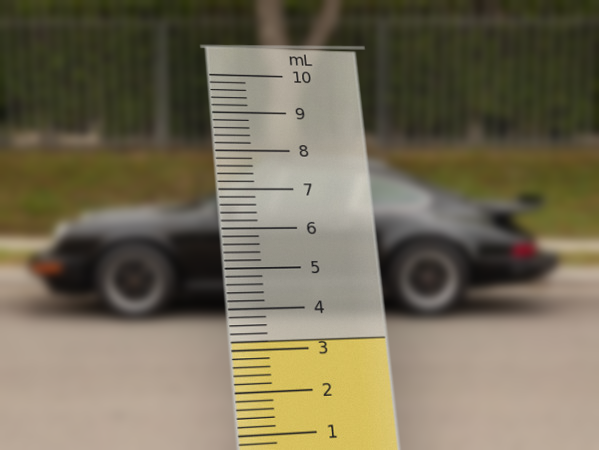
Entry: 3.2 mL
